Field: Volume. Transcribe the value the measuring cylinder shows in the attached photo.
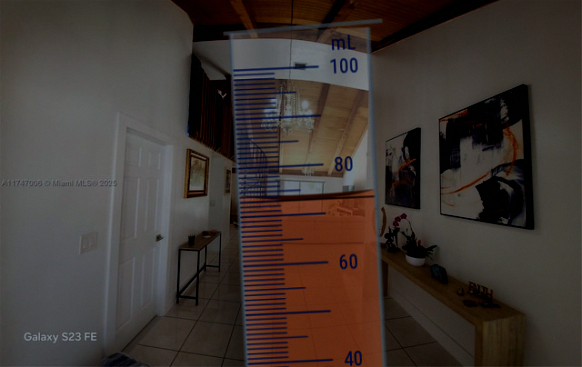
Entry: 73 mL
